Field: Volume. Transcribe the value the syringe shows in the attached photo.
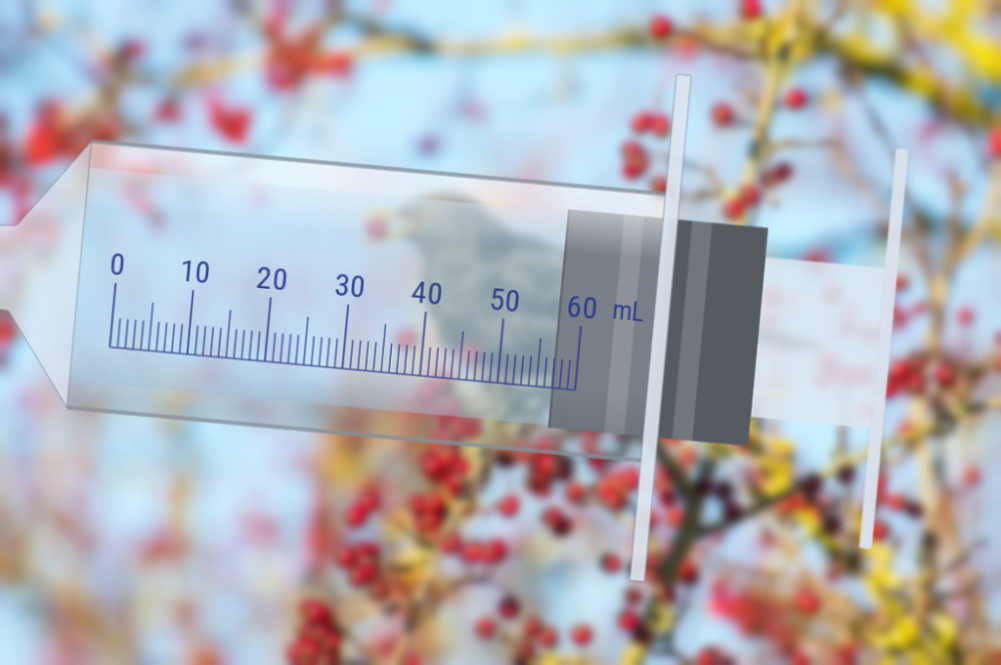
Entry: 57 mL
